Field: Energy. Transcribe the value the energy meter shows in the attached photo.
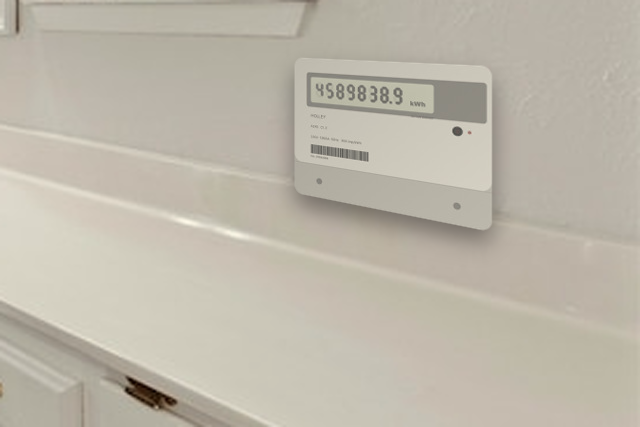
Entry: 4589838.9 kWh
